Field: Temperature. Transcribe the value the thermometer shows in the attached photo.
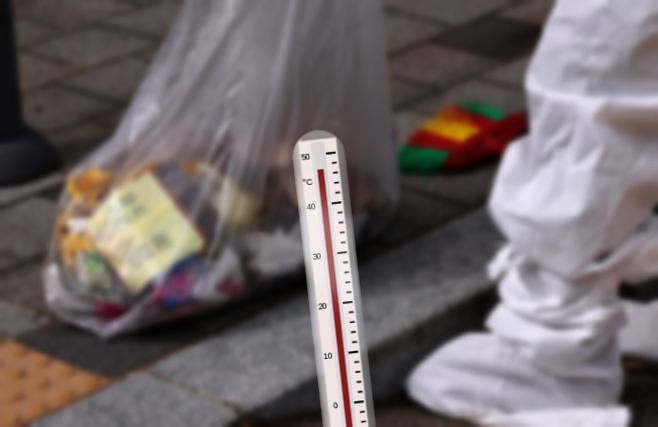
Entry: 47 °C
